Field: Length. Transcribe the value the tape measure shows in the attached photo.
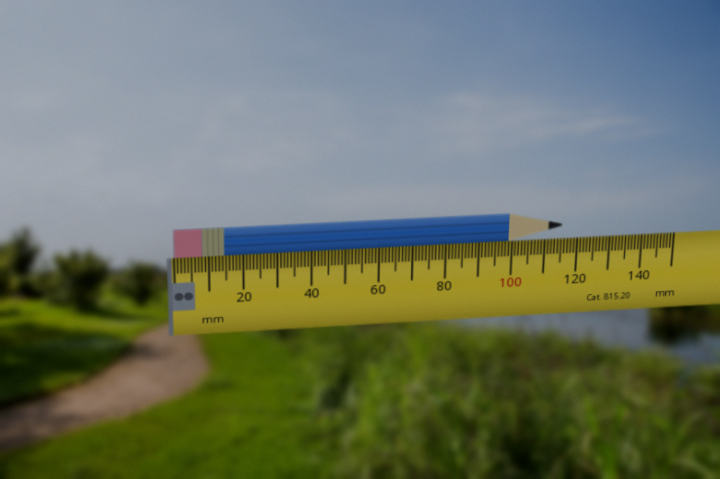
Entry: 115 mm
